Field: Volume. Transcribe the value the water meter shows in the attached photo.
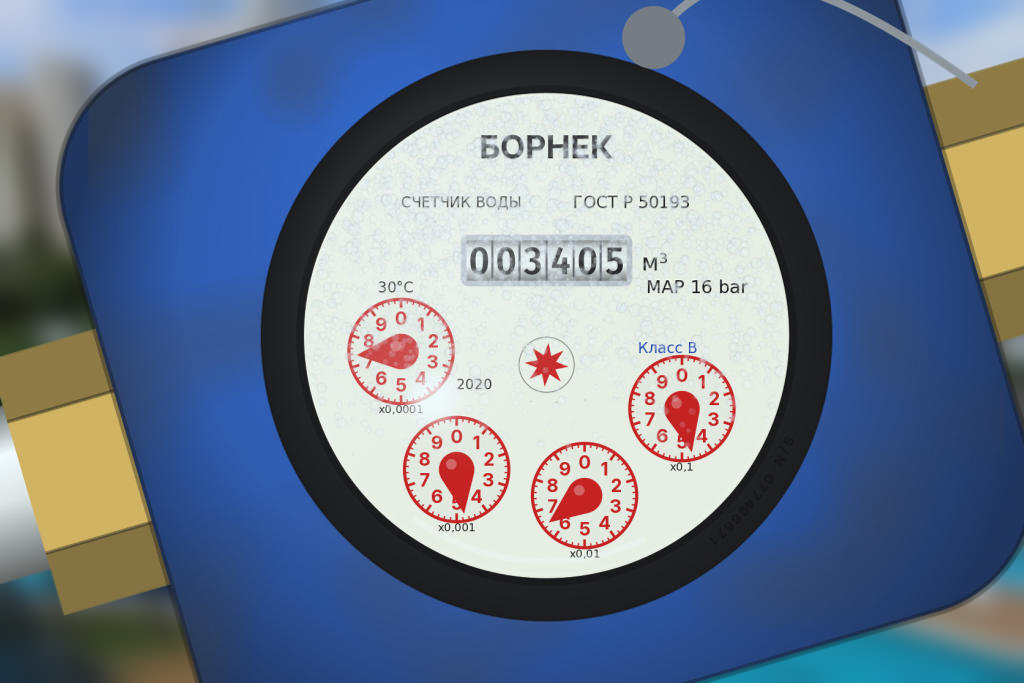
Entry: 3405.4647 m³
